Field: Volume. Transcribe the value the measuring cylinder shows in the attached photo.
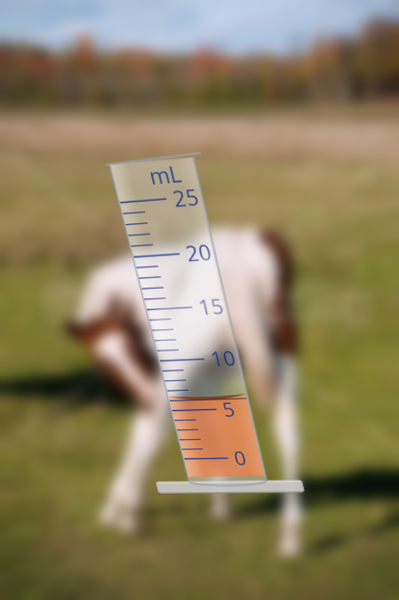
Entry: 6 mL
